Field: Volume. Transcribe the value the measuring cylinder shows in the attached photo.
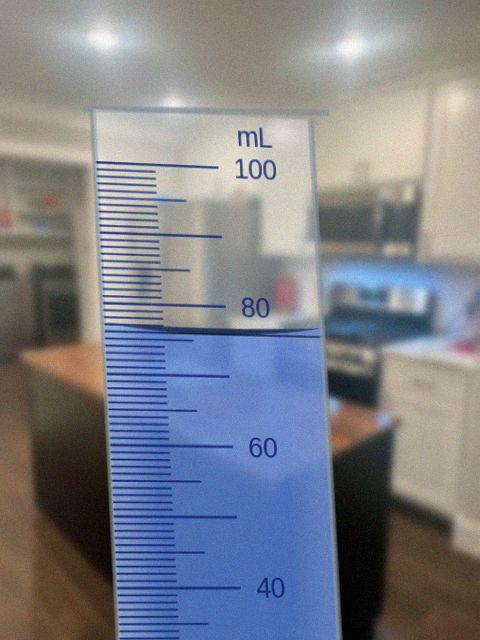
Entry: 76 mL
